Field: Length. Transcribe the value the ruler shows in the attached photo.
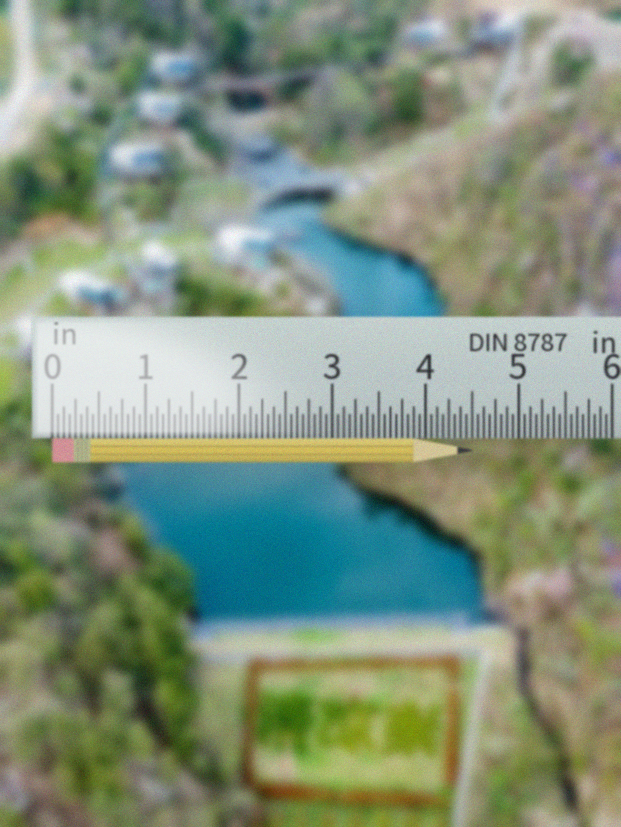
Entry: 4.5 in
